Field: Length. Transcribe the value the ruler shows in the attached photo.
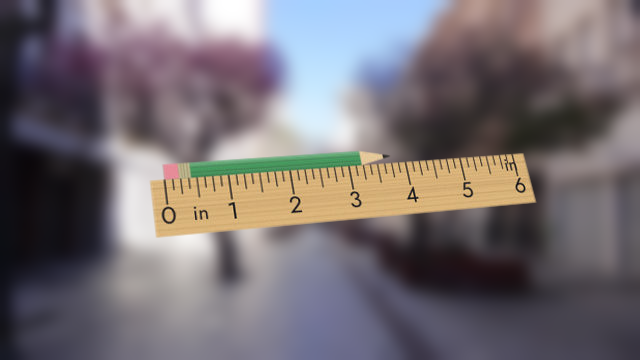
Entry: 3.75 in
